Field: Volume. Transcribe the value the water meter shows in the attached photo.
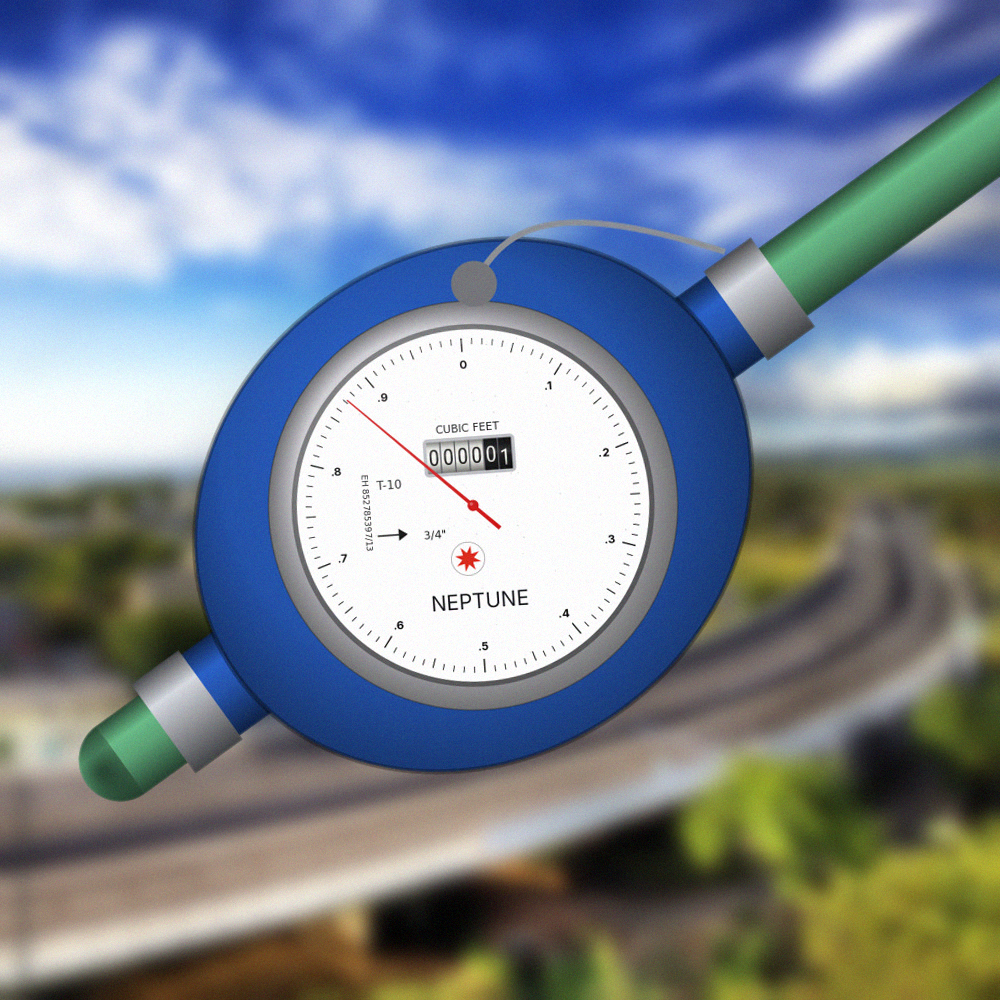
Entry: 0.87 ft³
